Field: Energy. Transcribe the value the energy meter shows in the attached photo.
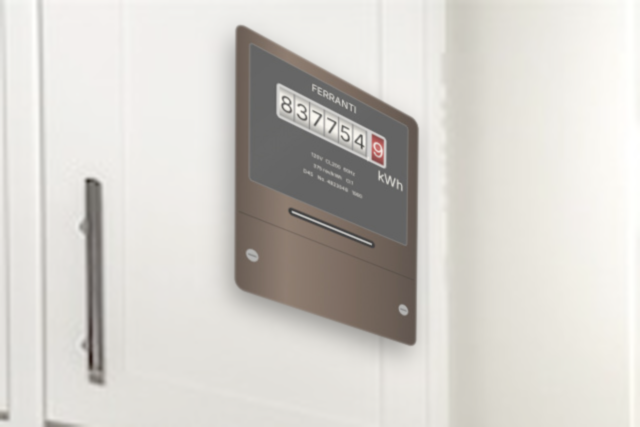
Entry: 837754.9 kWh
